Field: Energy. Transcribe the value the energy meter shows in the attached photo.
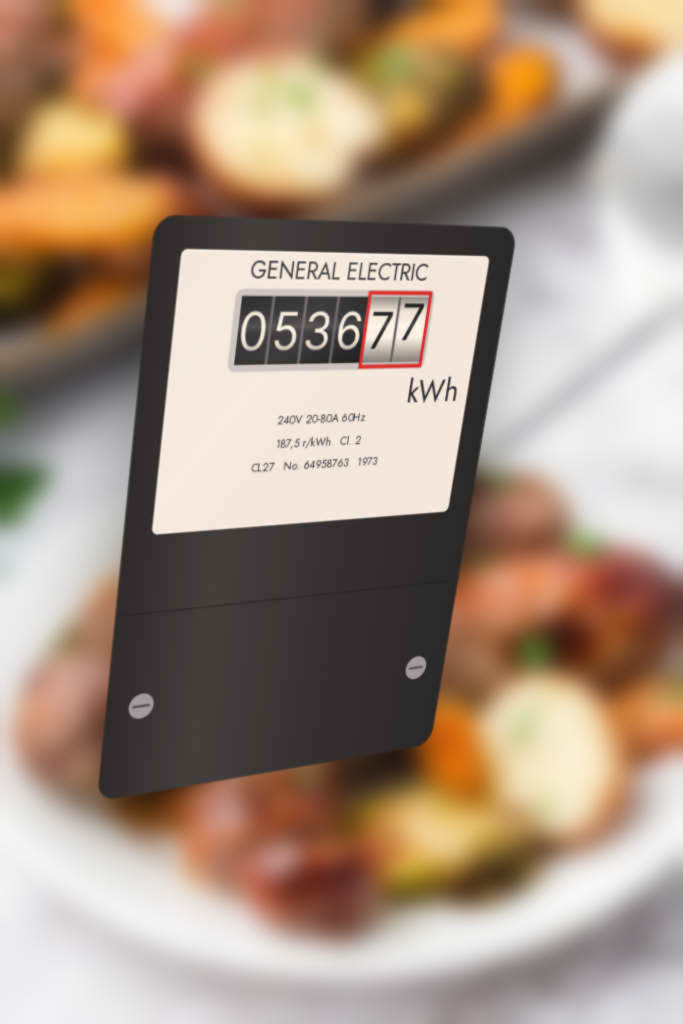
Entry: 536.77 kWh
